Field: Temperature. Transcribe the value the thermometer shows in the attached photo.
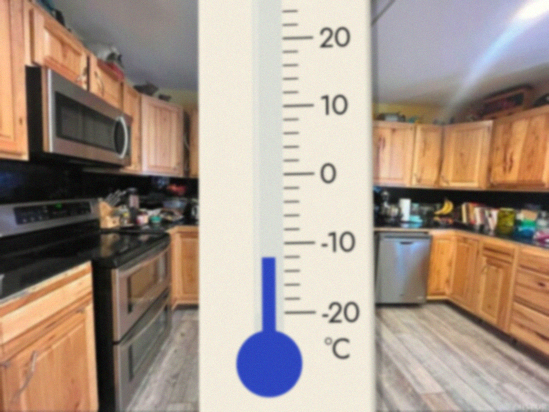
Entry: -12 °C
